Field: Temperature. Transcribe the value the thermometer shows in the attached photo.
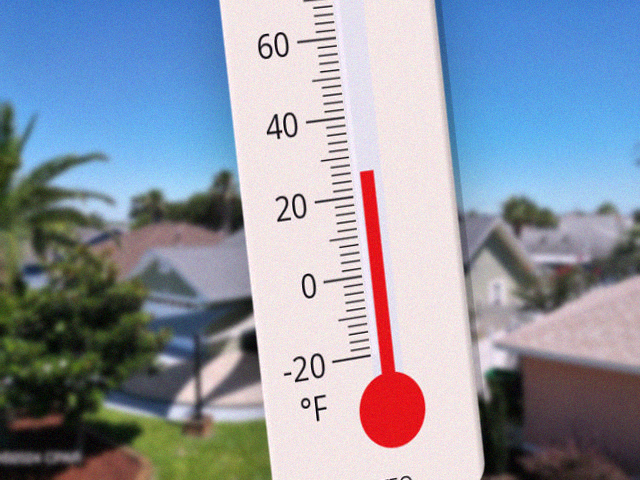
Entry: 26 °F
